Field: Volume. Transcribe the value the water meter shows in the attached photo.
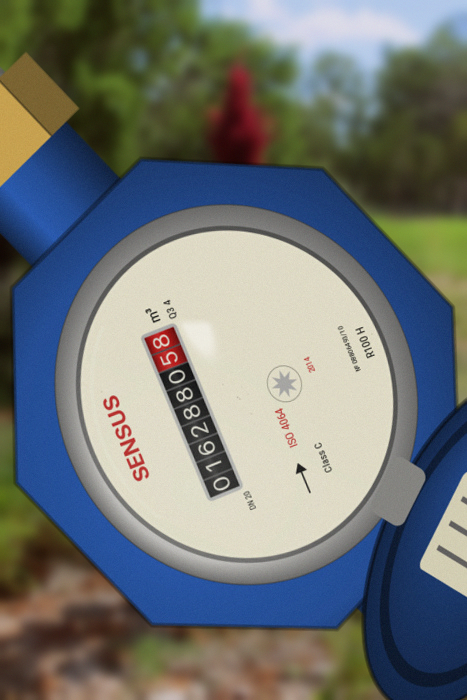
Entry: 162880.58 m³
